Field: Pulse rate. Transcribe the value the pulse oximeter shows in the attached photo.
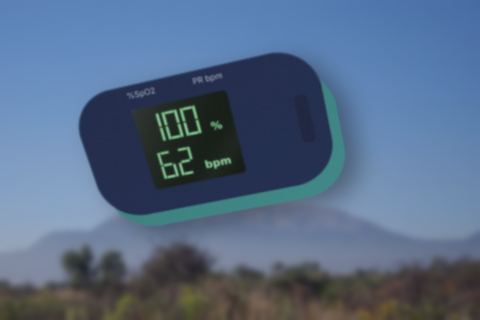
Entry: 62 bpm
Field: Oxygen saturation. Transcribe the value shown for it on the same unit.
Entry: 100 %
